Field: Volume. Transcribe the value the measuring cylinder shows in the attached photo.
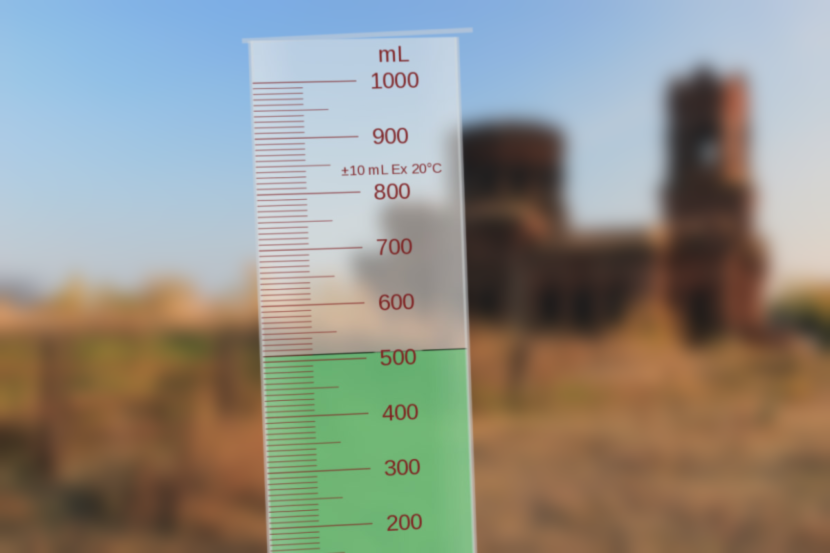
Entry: 510 mL
